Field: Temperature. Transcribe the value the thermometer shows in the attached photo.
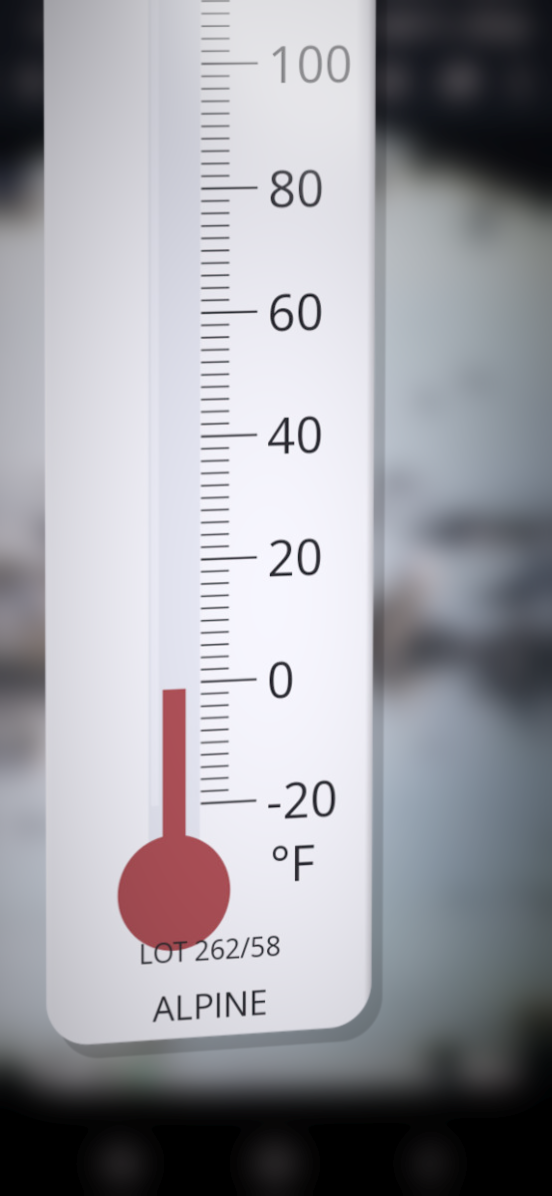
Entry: -1 °F
